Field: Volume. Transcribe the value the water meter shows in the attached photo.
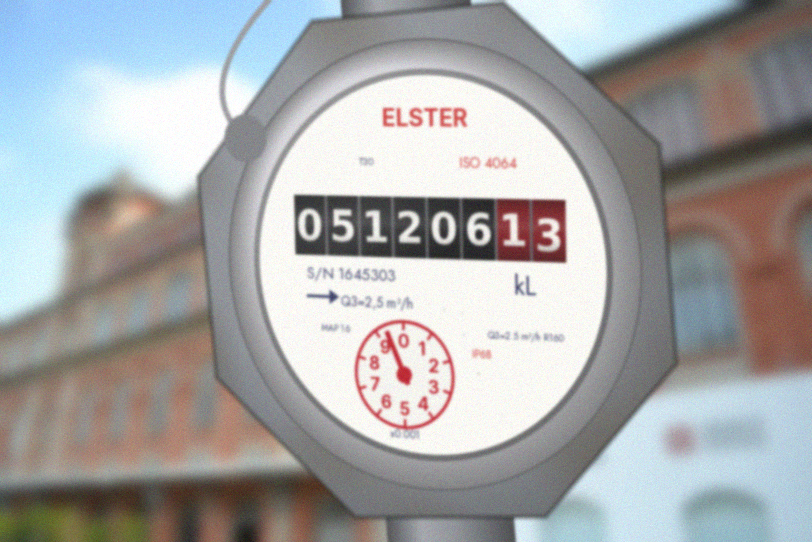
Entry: 51206.129 kL
